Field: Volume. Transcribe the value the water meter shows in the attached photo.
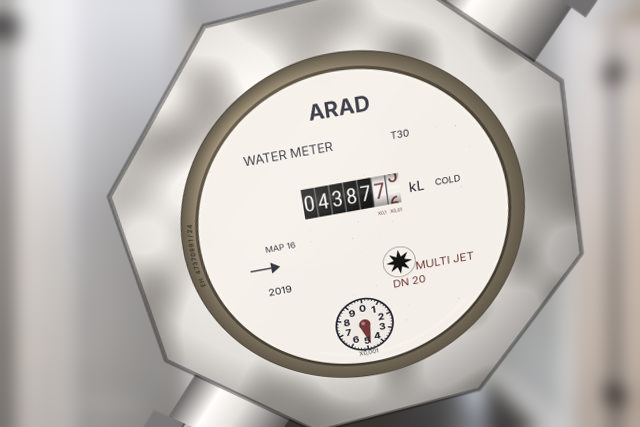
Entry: 4387.754 kL
